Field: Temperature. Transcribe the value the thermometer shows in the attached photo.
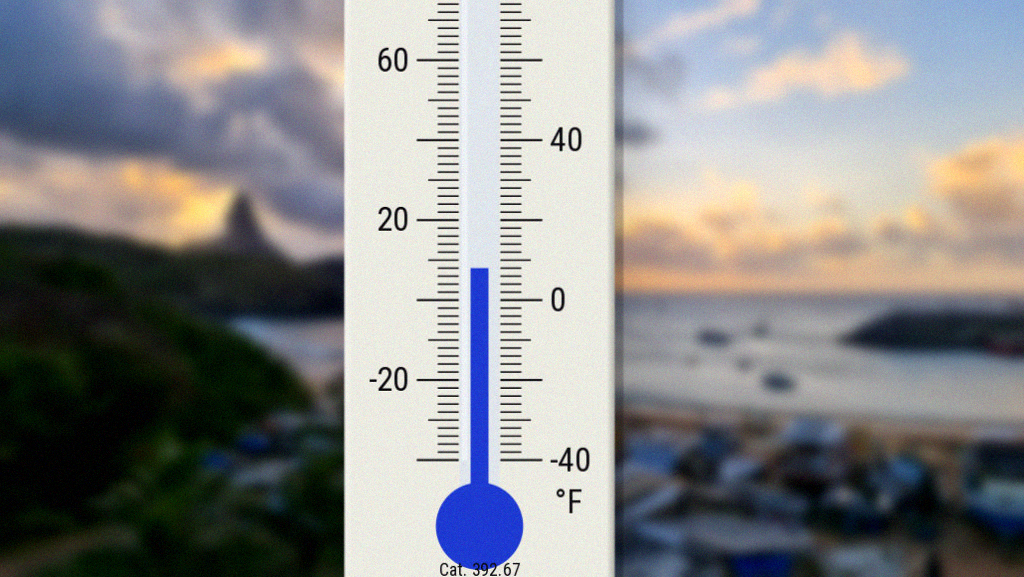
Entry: 8 °F
